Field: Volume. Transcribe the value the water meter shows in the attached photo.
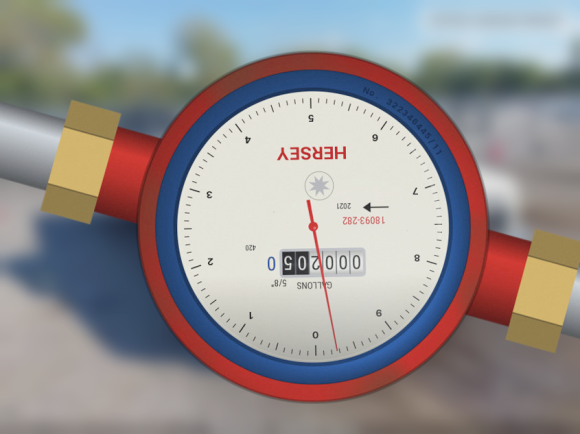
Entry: 2049.7 gal
